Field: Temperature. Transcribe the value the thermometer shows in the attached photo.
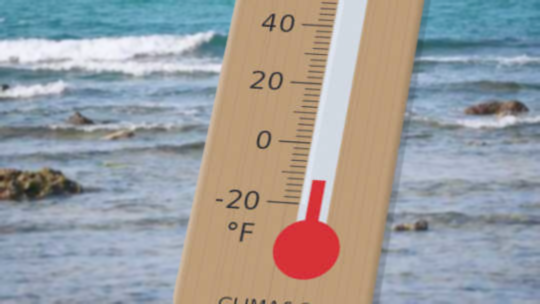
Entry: -12 °F
